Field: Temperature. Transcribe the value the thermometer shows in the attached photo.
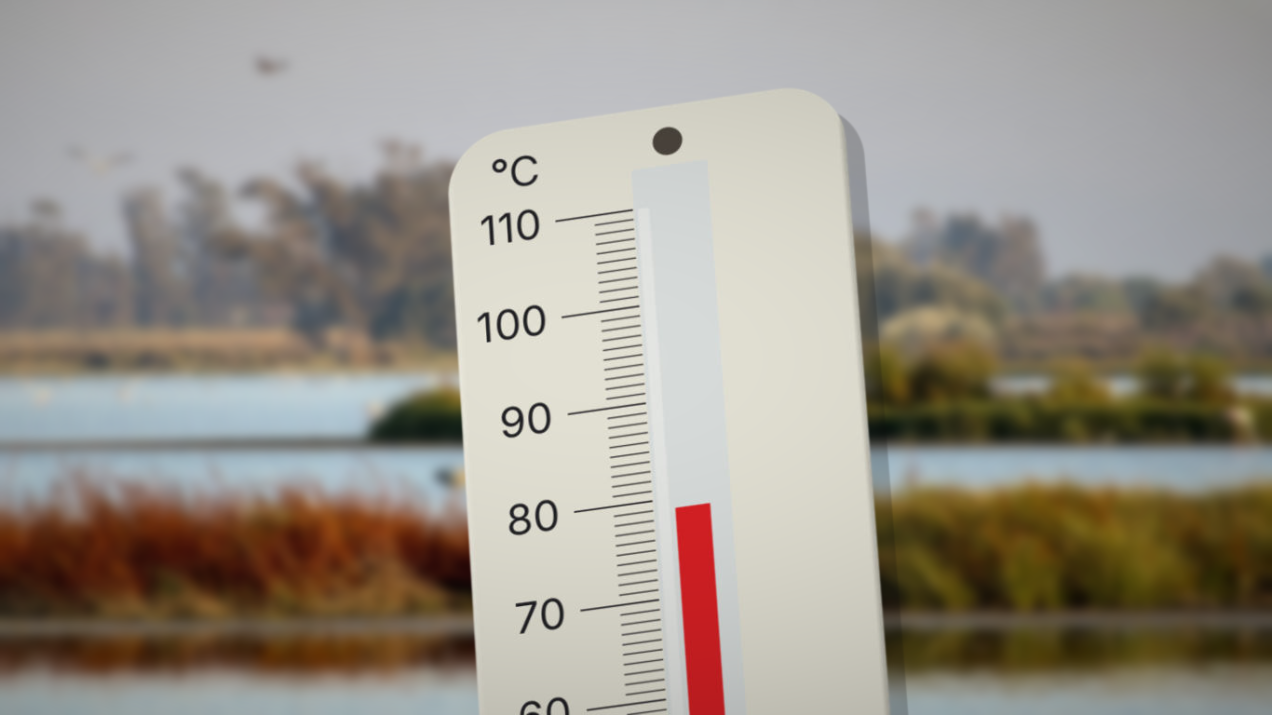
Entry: 79 °C
